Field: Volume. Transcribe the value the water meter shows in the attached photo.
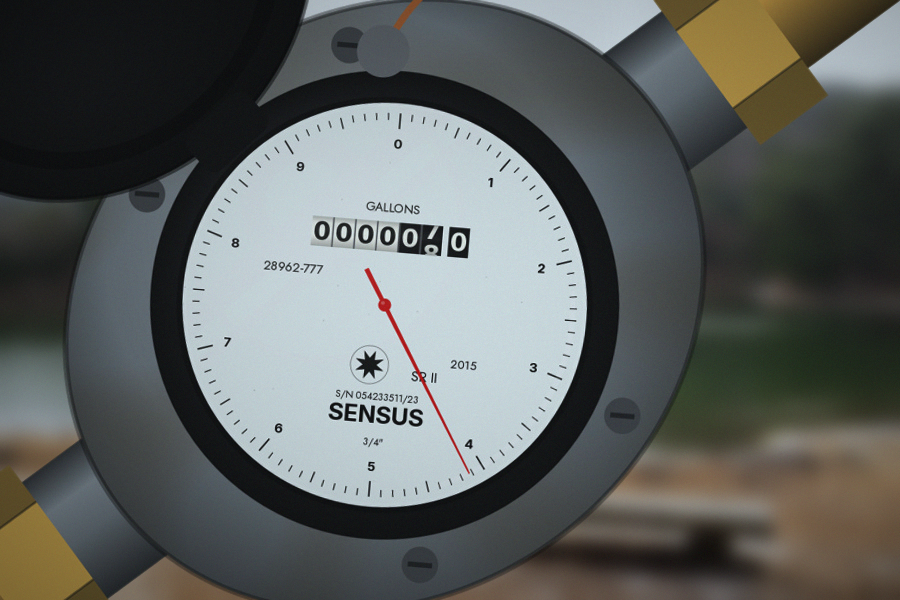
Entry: 74.1 gal
